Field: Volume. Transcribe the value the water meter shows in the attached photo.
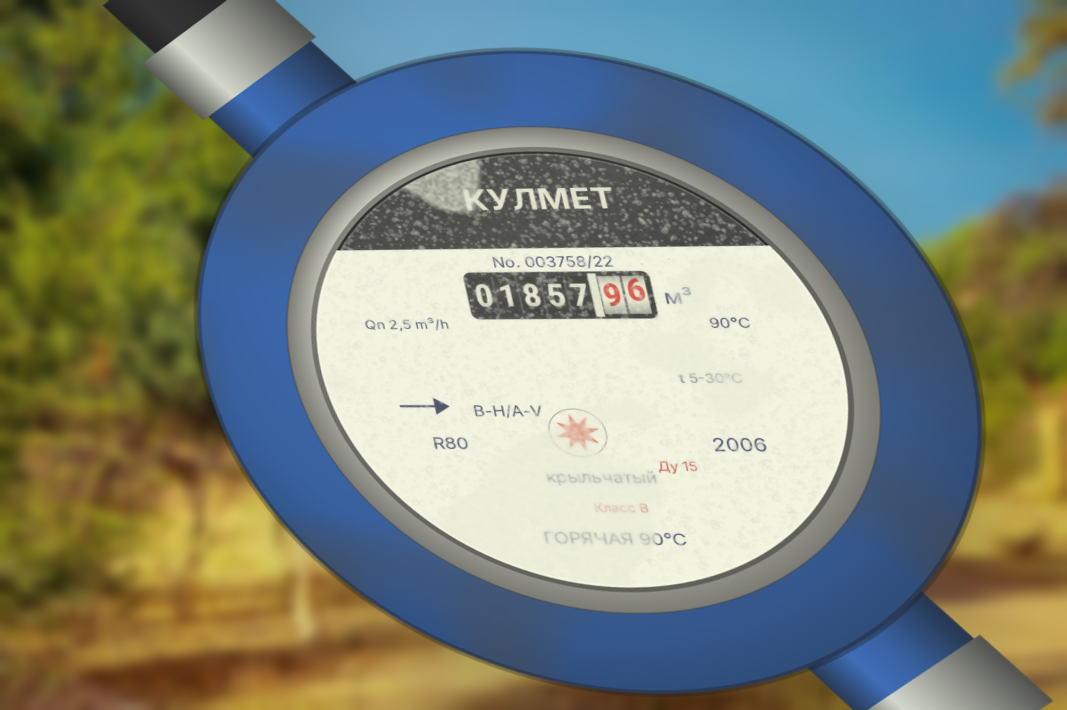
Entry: 1857.96 m³
